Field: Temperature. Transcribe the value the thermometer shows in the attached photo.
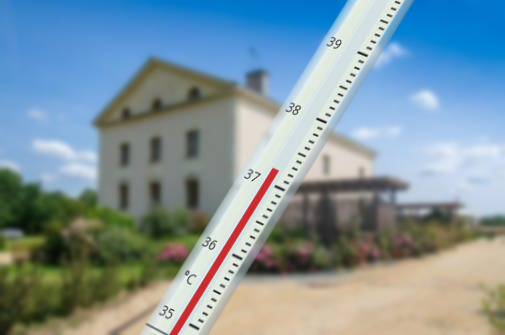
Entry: 37.2 °C
